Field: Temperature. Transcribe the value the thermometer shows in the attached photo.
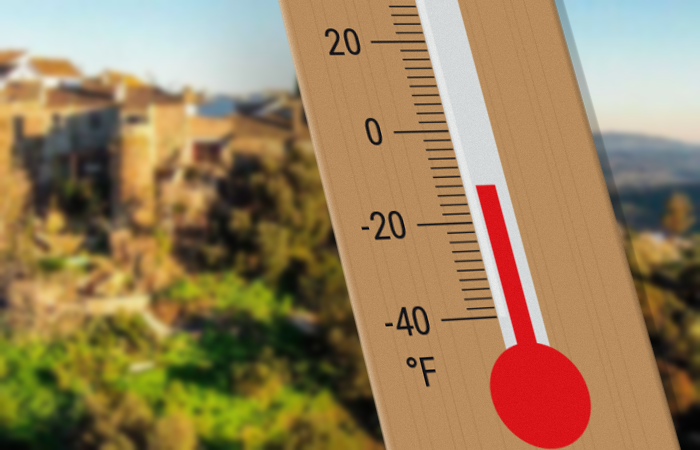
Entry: -12 °F
